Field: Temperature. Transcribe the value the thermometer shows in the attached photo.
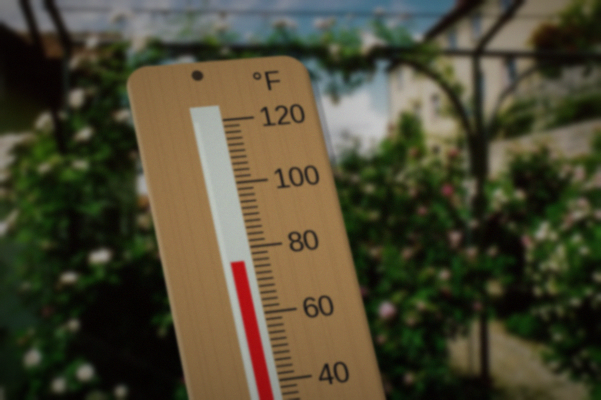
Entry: 76 °F
